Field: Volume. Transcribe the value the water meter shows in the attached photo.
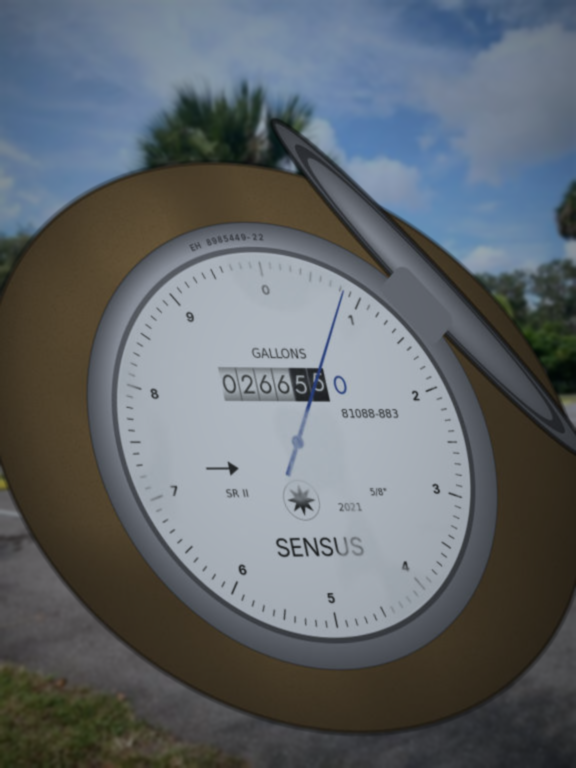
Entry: 266550.8 gal
